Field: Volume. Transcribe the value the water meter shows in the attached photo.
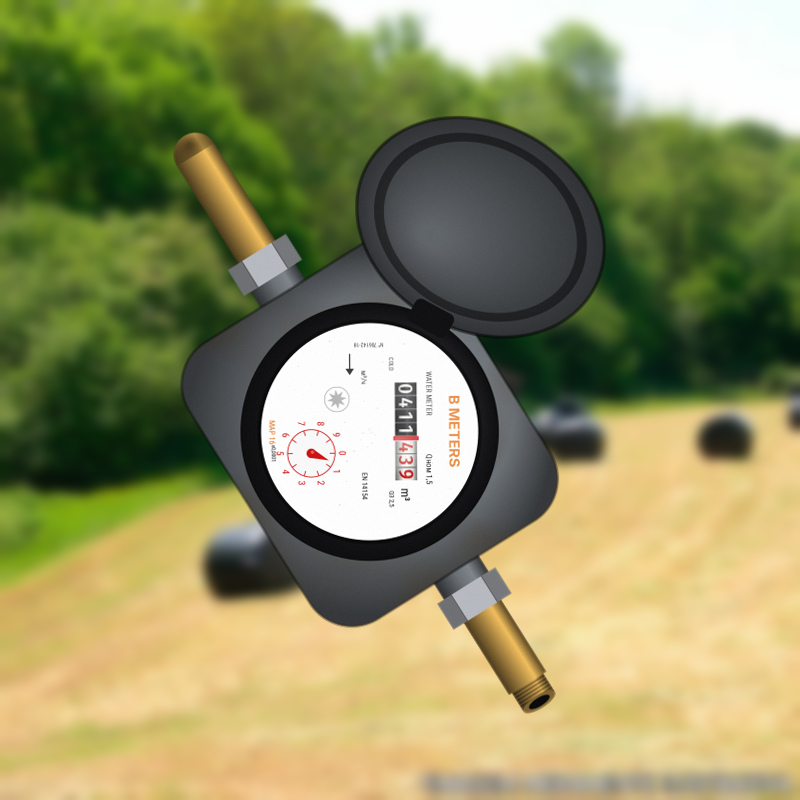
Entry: 411.4390 m³
